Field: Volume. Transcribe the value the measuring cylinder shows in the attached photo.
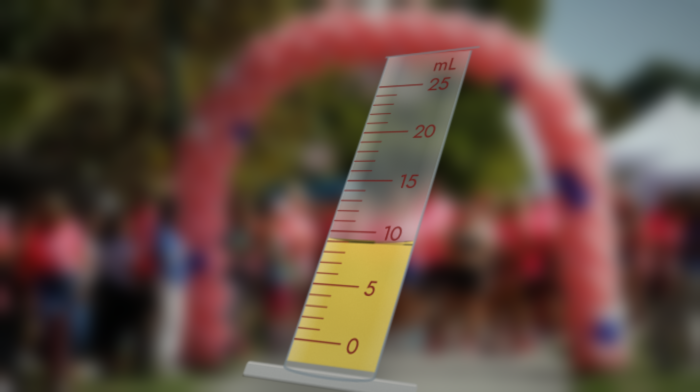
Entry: 9 mL
